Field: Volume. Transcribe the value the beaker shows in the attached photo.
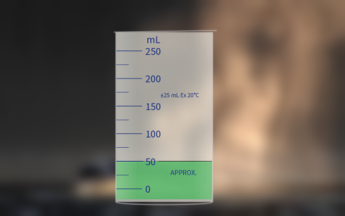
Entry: 50 mL
